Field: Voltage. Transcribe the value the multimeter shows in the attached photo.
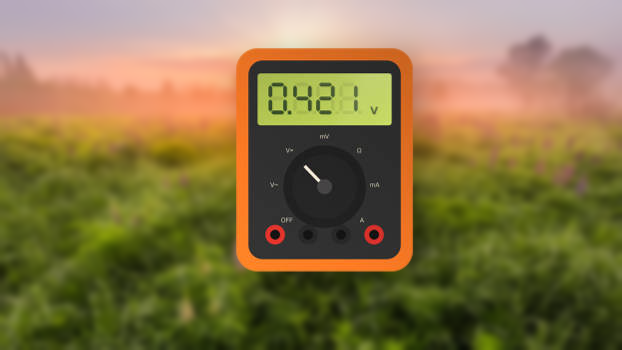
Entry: 0.421 V
